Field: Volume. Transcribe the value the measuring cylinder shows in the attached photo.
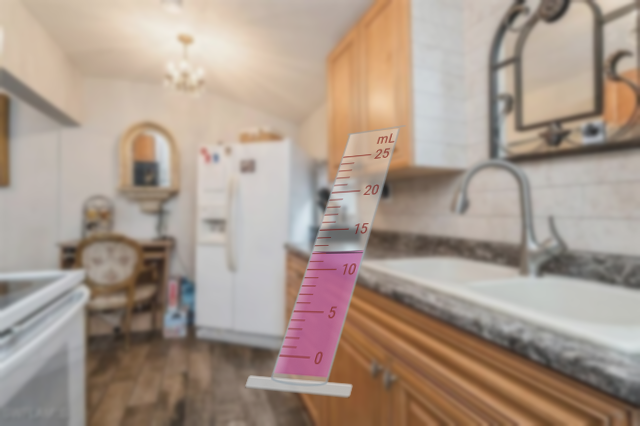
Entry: 12 mL
